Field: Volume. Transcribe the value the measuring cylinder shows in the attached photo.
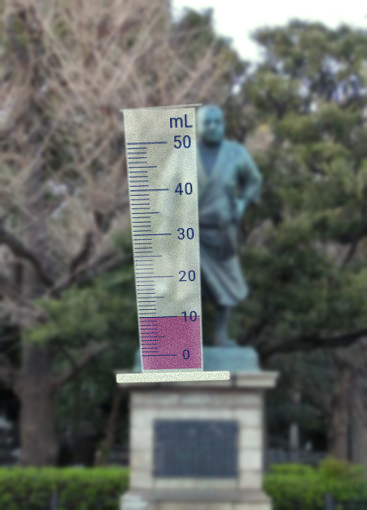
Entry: 10 mL
